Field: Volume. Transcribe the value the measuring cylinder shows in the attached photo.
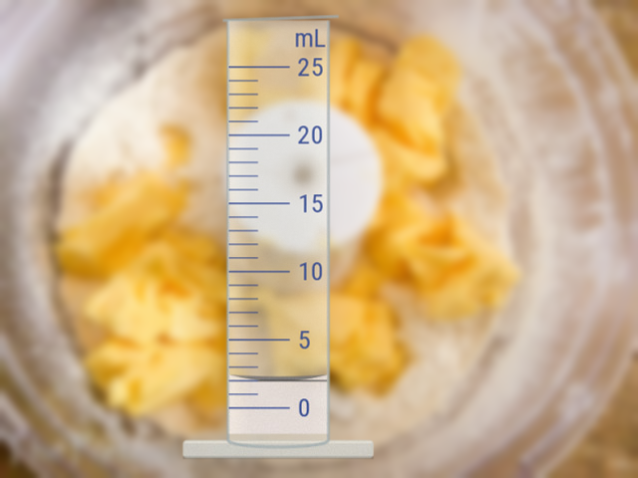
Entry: 2 mL
